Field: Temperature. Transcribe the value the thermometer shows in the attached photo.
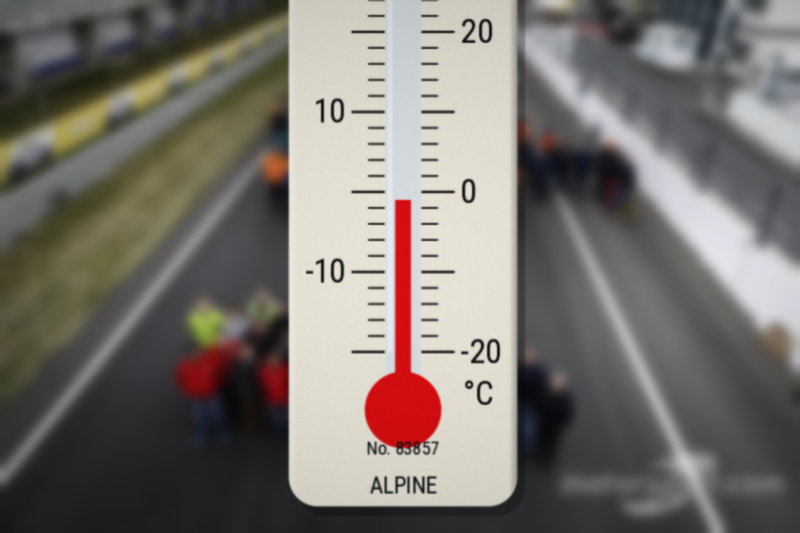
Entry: -1 °C
